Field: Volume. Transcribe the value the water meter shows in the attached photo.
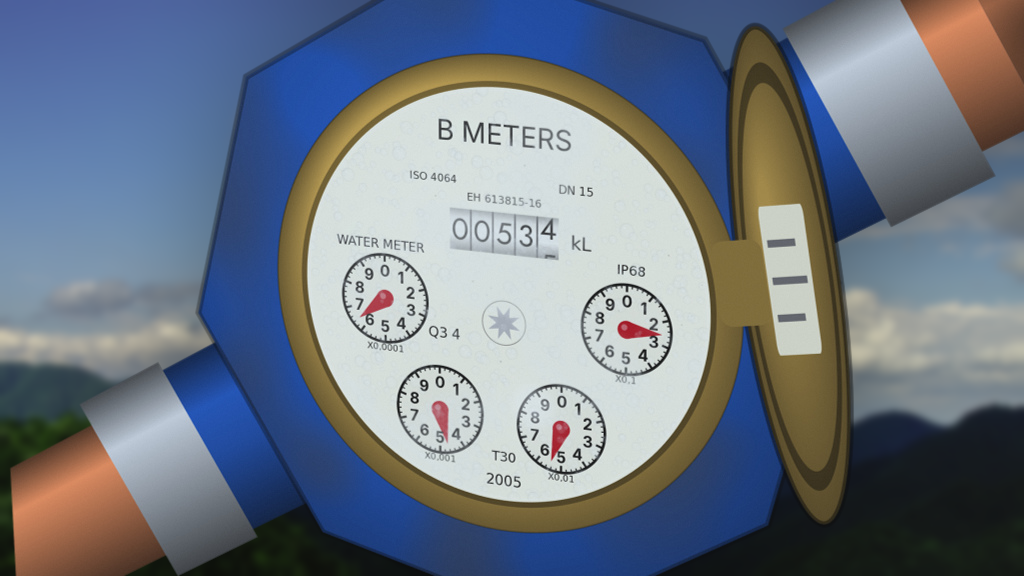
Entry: 534.2546 kL
